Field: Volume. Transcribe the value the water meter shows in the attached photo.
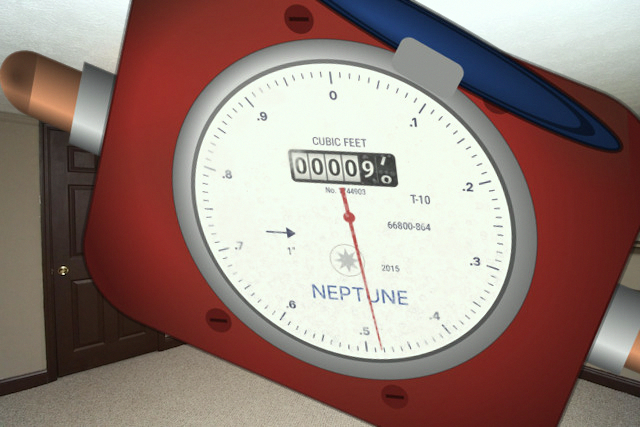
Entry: 97.48 ft³
